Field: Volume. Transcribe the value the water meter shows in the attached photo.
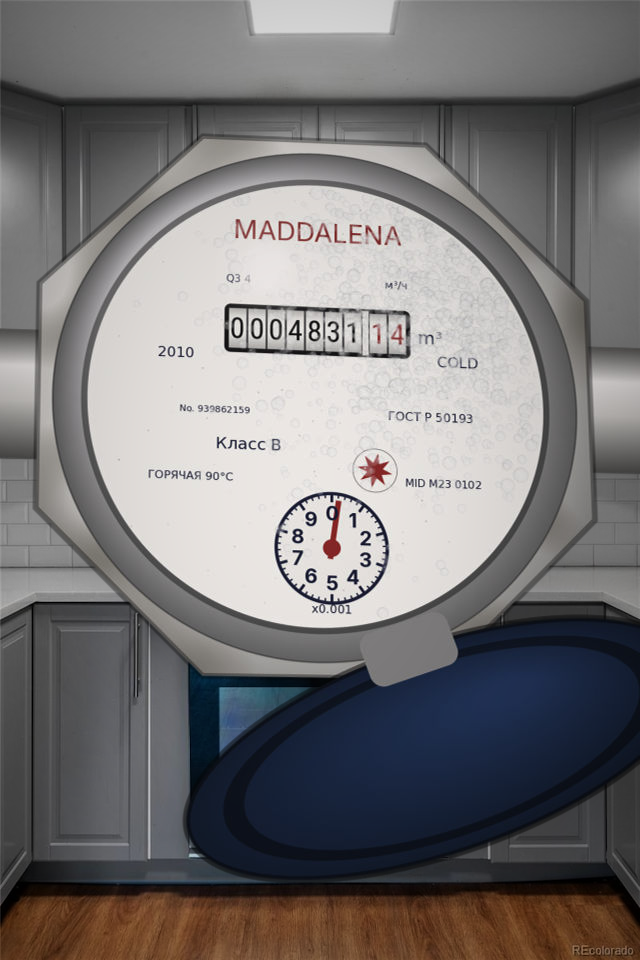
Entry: 4831.140 m³
